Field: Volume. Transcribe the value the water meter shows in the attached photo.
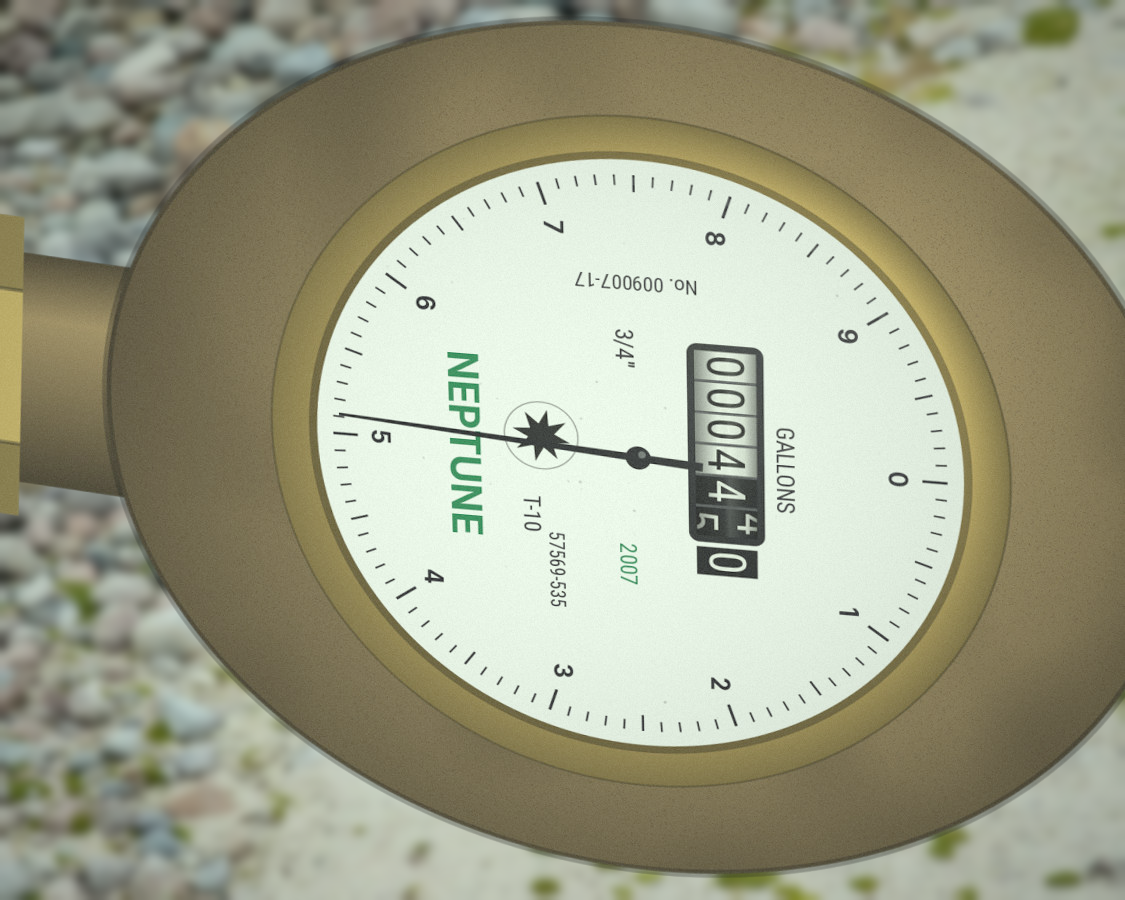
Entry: 4445.1 gal
